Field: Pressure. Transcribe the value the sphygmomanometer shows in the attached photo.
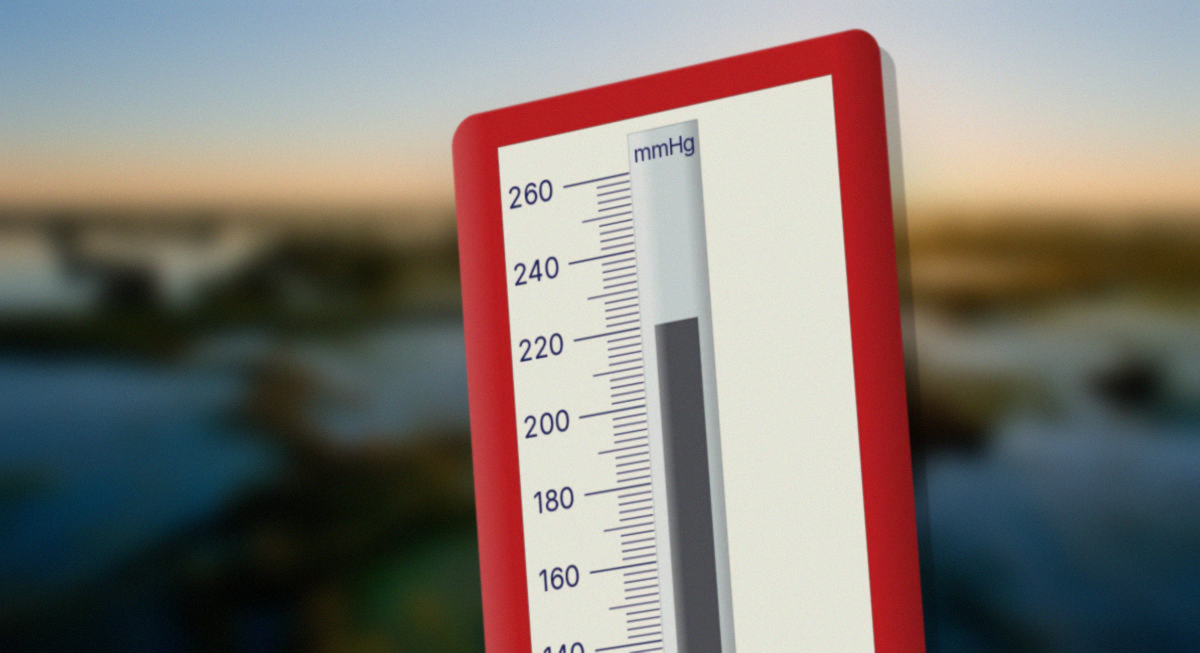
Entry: 220 mmHg
